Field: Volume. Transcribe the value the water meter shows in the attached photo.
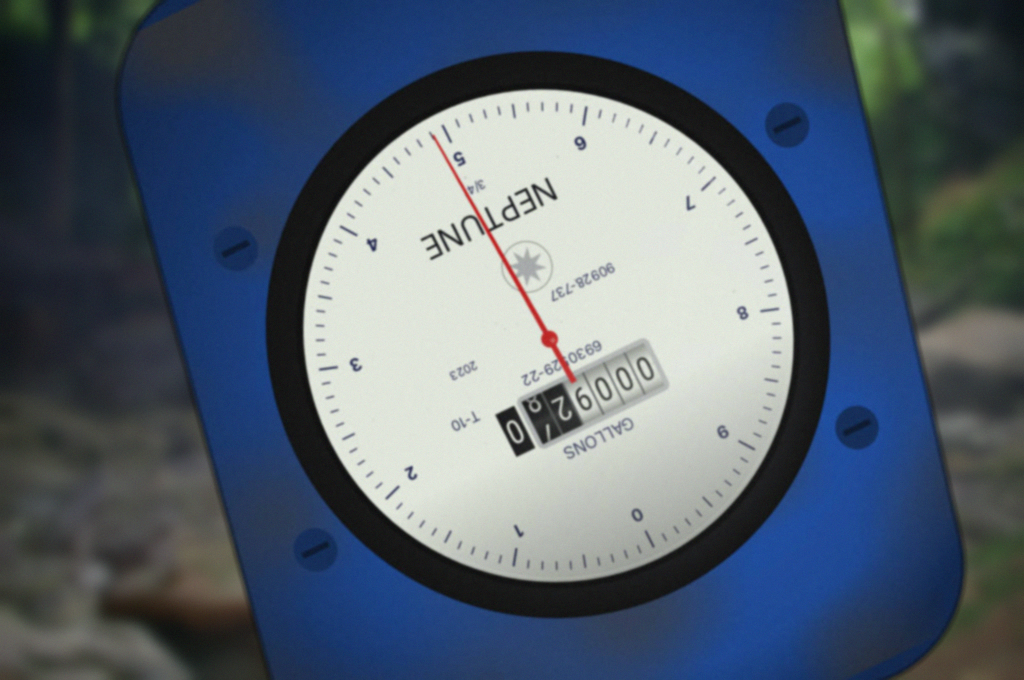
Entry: 9274.9 gal
